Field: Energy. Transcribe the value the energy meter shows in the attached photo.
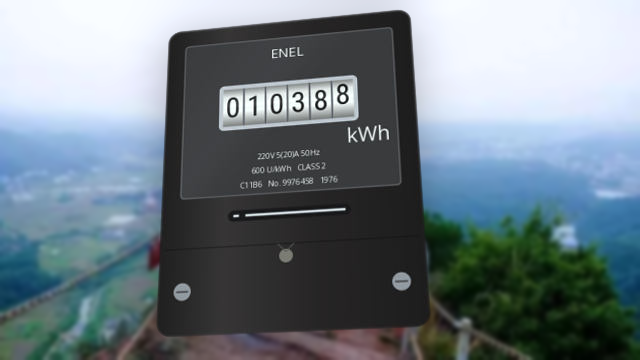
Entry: 10388 kWh
